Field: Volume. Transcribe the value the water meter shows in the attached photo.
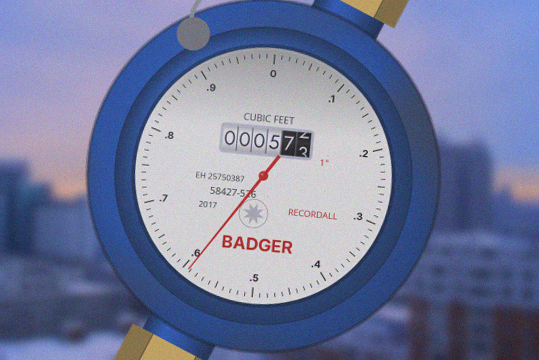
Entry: 572.59 ft³
